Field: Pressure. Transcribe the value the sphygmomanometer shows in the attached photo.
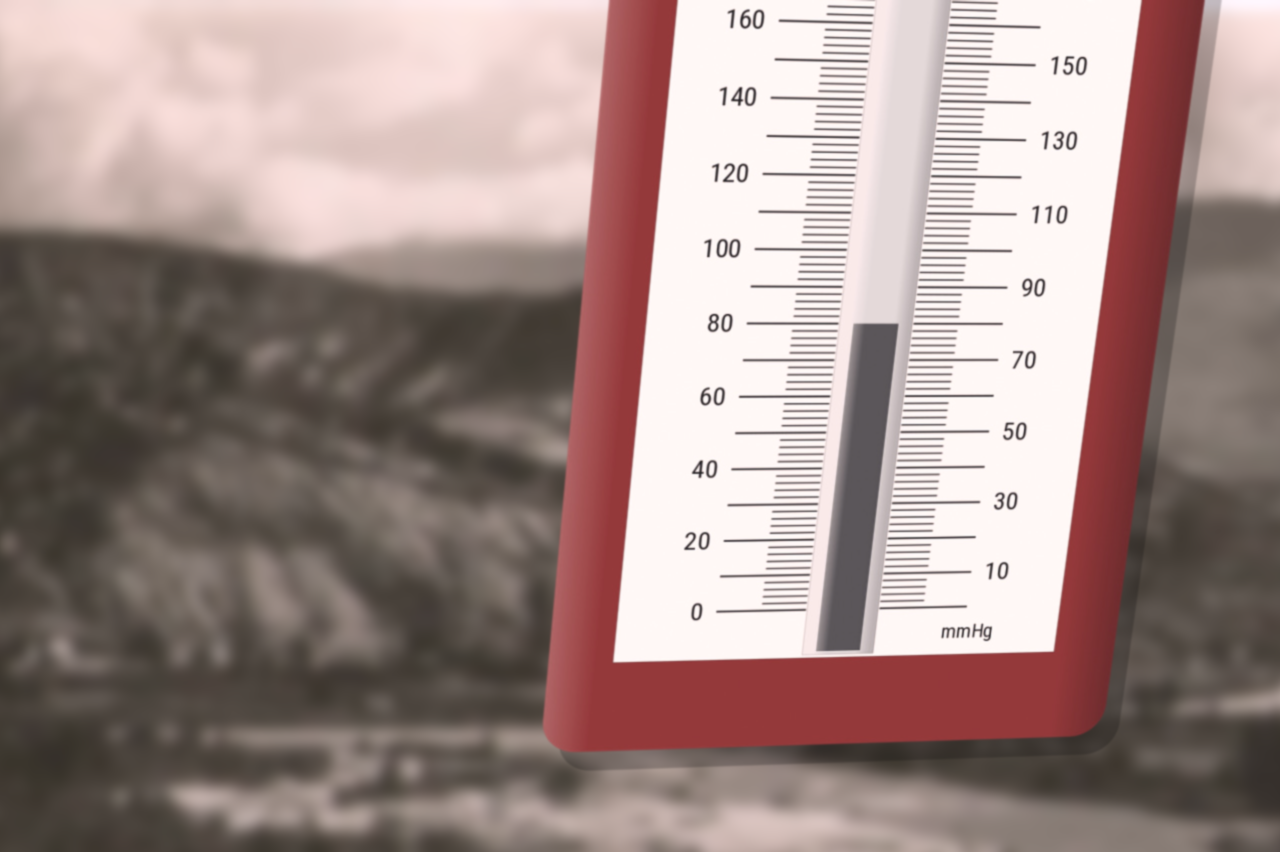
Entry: 80 mmHg
